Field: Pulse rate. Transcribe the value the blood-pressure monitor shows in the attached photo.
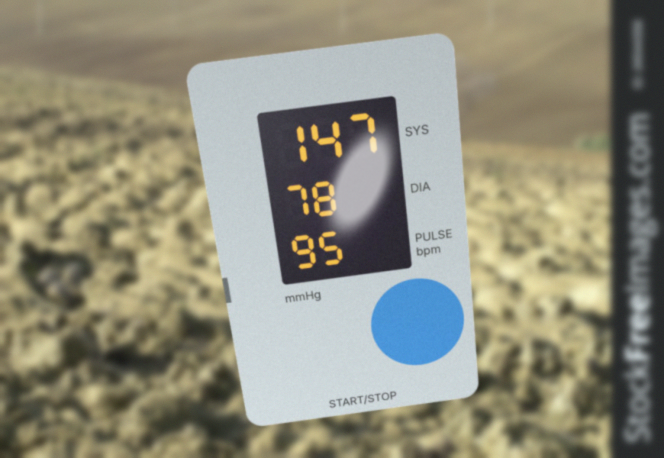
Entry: 95 bpm
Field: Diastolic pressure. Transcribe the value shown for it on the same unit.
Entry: 78 mmHg
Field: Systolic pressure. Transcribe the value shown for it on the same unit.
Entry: 147 mmHg
